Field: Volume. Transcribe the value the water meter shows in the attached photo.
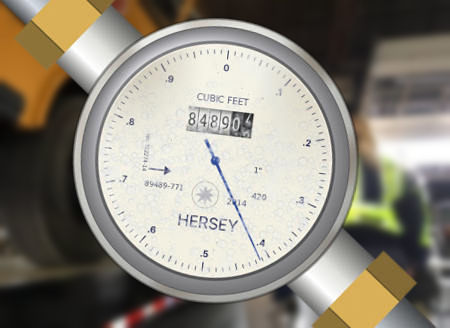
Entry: 848907.41 ft³
